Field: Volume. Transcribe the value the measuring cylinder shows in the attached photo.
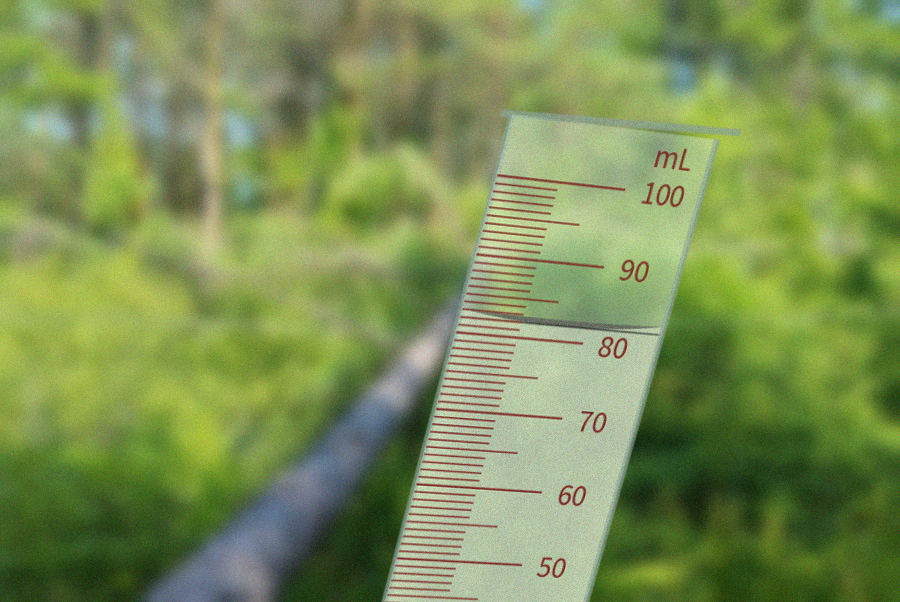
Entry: 82 mL
